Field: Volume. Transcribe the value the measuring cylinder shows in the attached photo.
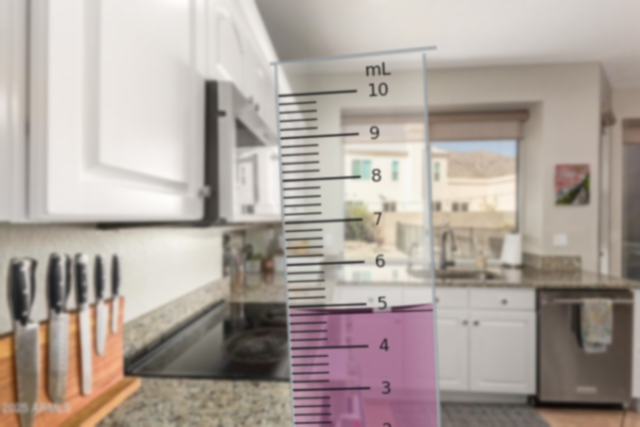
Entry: 4.8 mL
